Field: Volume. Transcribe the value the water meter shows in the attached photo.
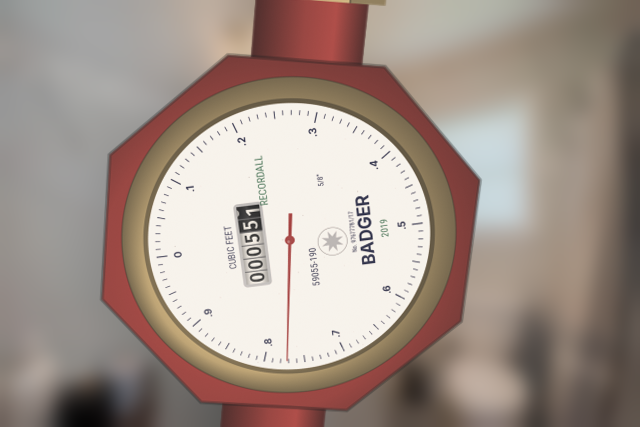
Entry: 550.77 ft³
